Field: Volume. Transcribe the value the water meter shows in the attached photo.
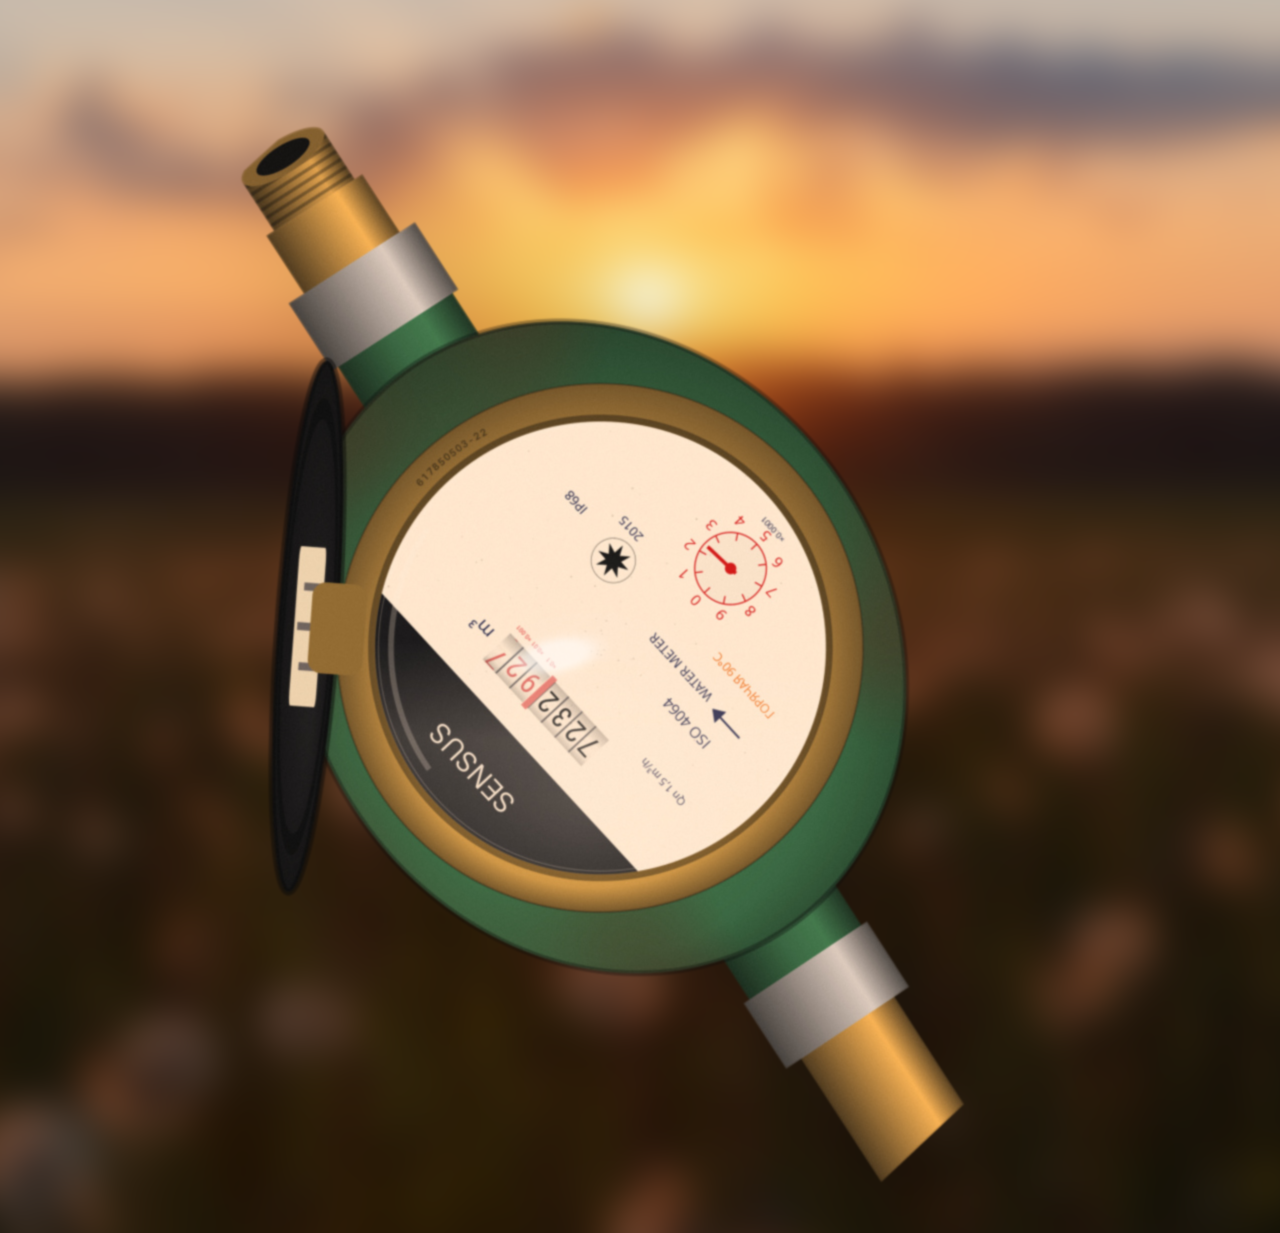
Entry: 7232.9272 m³
